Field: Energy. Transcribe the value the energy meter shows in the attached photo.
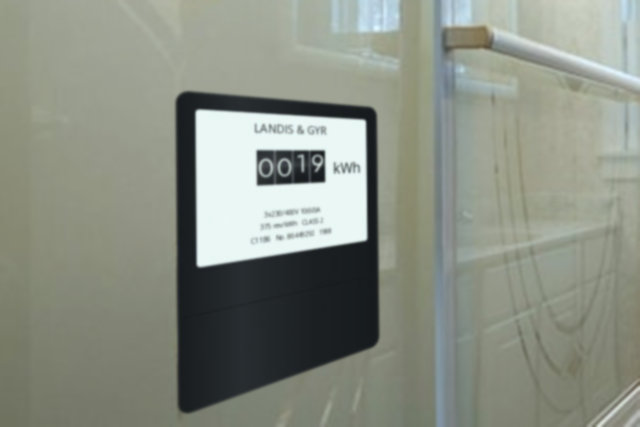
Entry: 19 kWh
